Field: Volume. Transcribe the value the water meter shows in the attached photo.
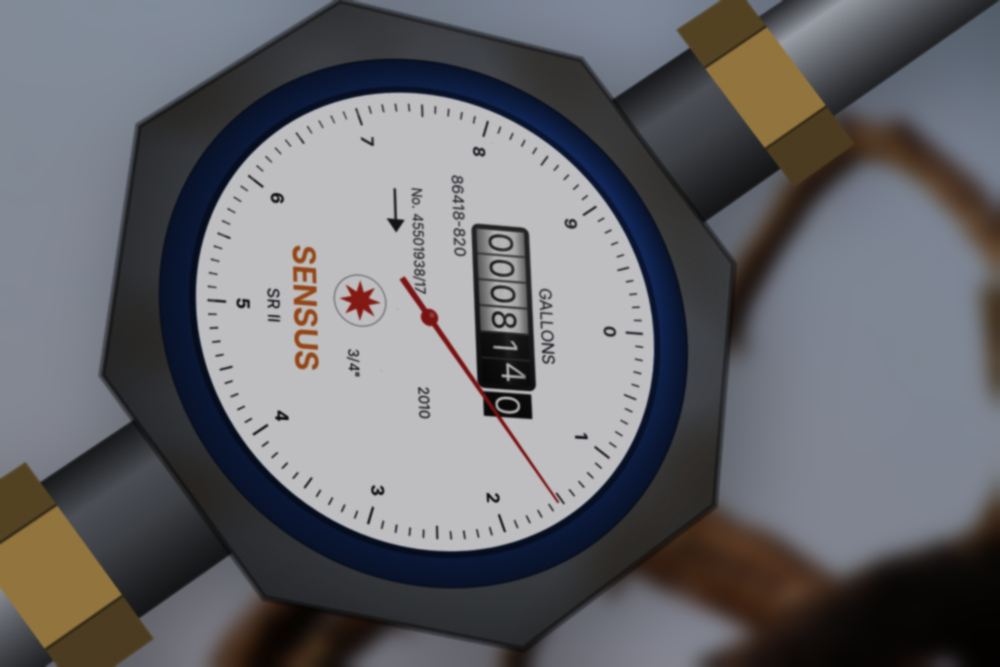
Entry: 8141.5 gal
